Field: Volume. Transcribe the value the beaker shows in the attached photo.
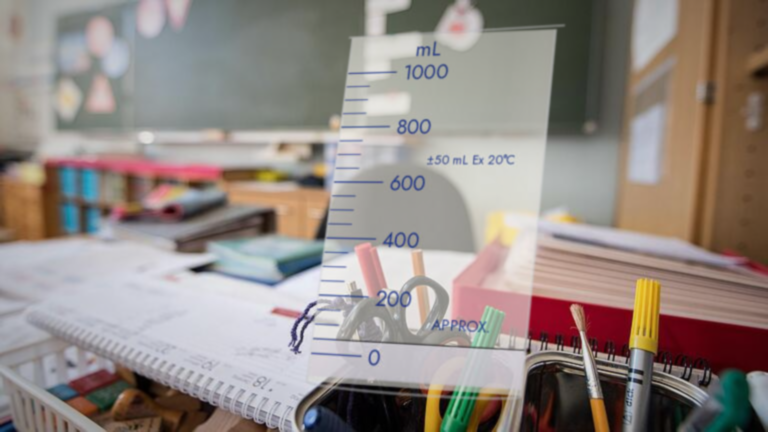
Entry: 50 mL
